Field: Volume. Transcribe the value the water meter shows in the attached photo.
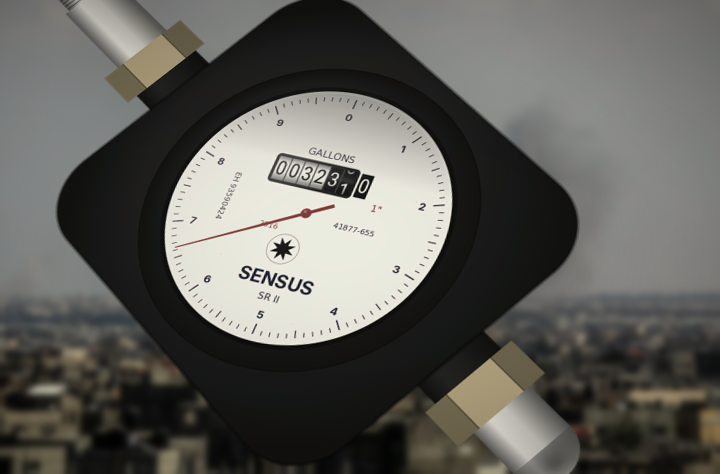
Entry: 32306.6 gal
